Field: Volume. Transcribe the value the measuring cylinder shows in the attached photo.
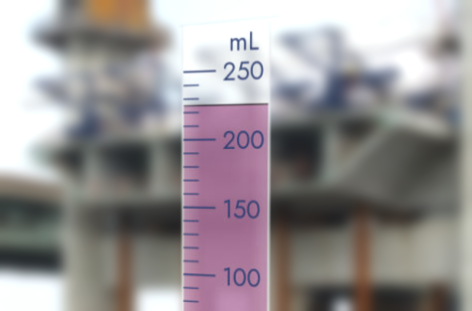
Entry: 225 mL
